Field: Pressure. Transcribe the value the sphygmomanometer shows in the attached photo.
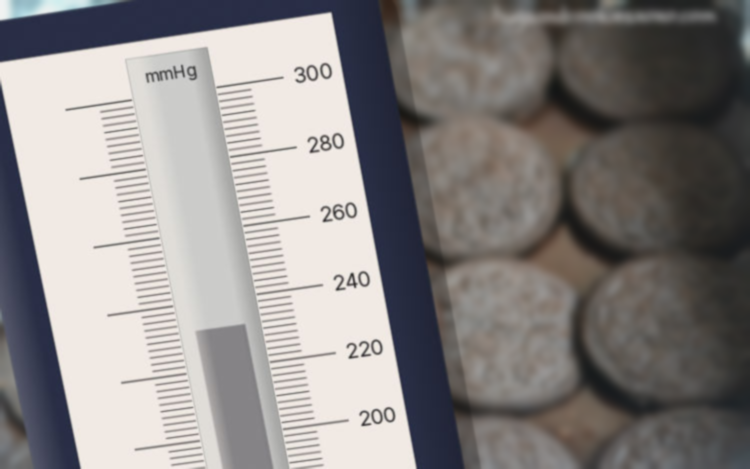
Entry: 232 mmHg
